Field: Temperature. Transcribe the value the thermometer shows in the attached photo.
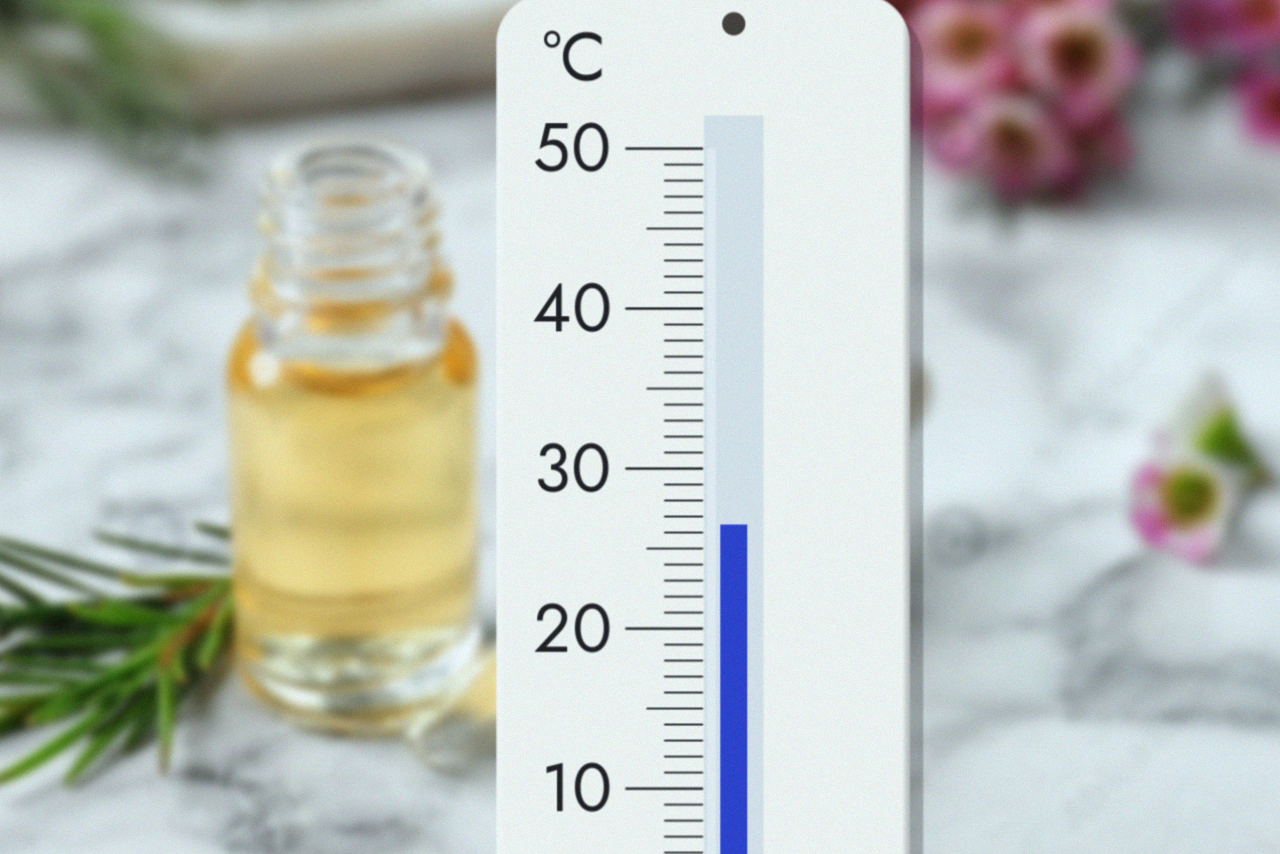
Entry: 26.5 °C
